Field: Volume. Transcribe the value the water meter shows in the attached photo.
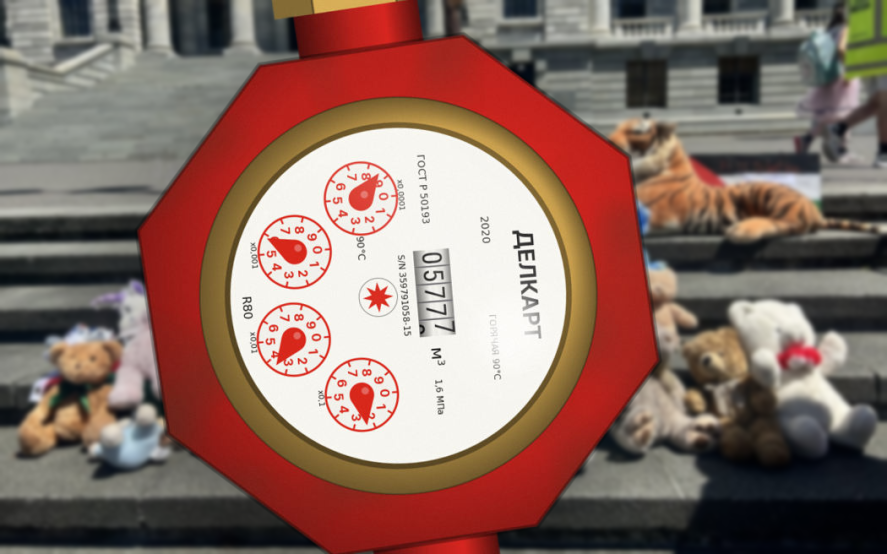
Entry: 5777.2358 m³
